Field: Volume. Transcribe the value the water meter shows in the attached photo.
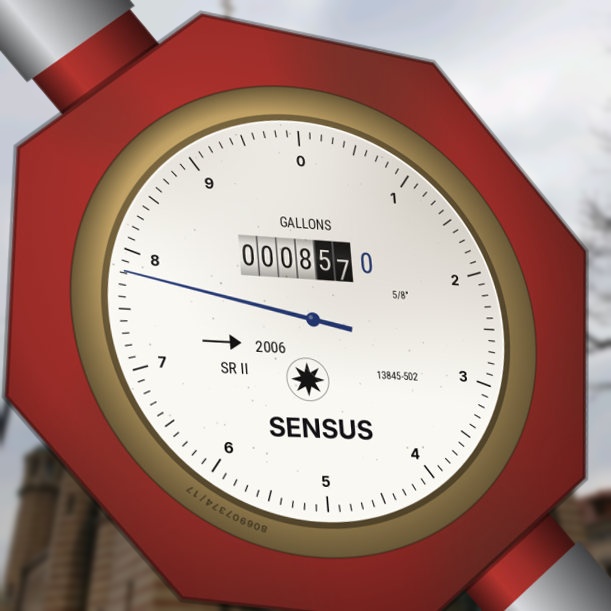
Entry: 8567.8 gal
